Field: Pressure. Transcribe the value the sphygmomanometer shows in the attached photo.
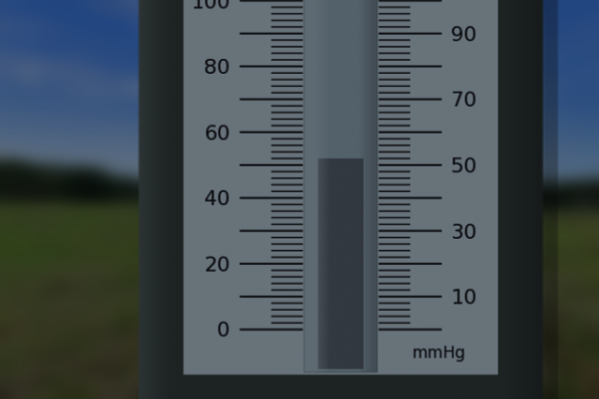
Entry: 52 mmHg
